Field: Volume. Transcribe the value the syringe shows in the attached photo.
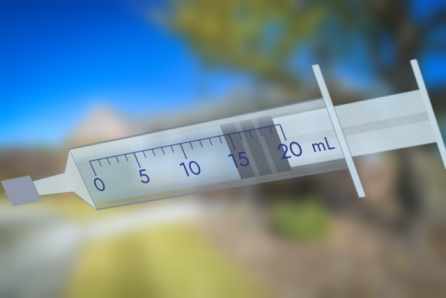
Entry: 14.5 mL
